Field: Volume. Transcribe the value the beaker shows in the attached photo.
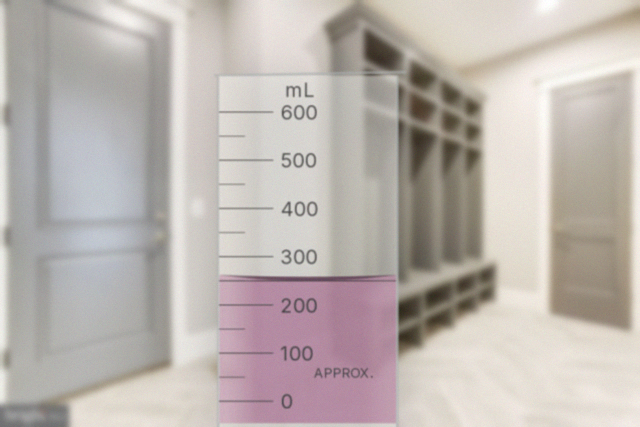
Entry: 250 mL
